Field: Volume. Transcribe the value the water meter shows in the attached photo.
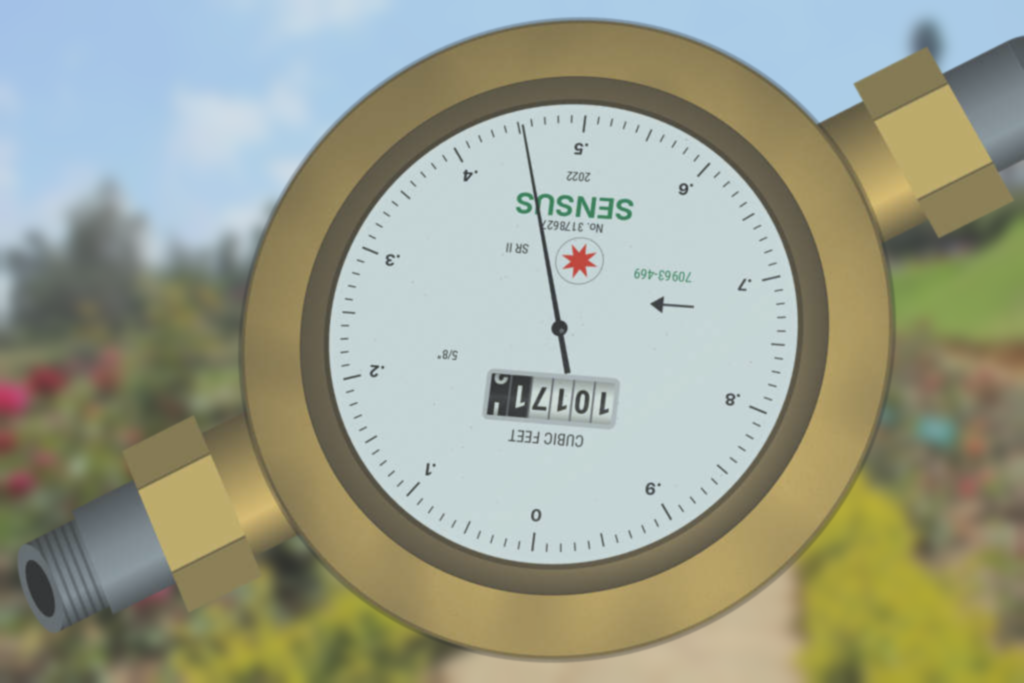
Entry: 101711.45 ft³
